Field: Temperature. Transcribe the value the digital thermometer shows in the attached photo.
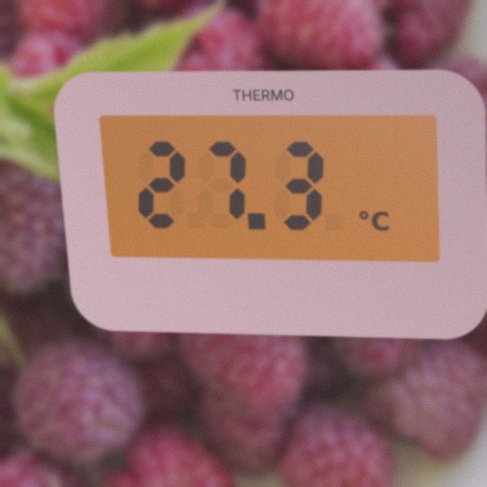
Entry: 27.3 °C
